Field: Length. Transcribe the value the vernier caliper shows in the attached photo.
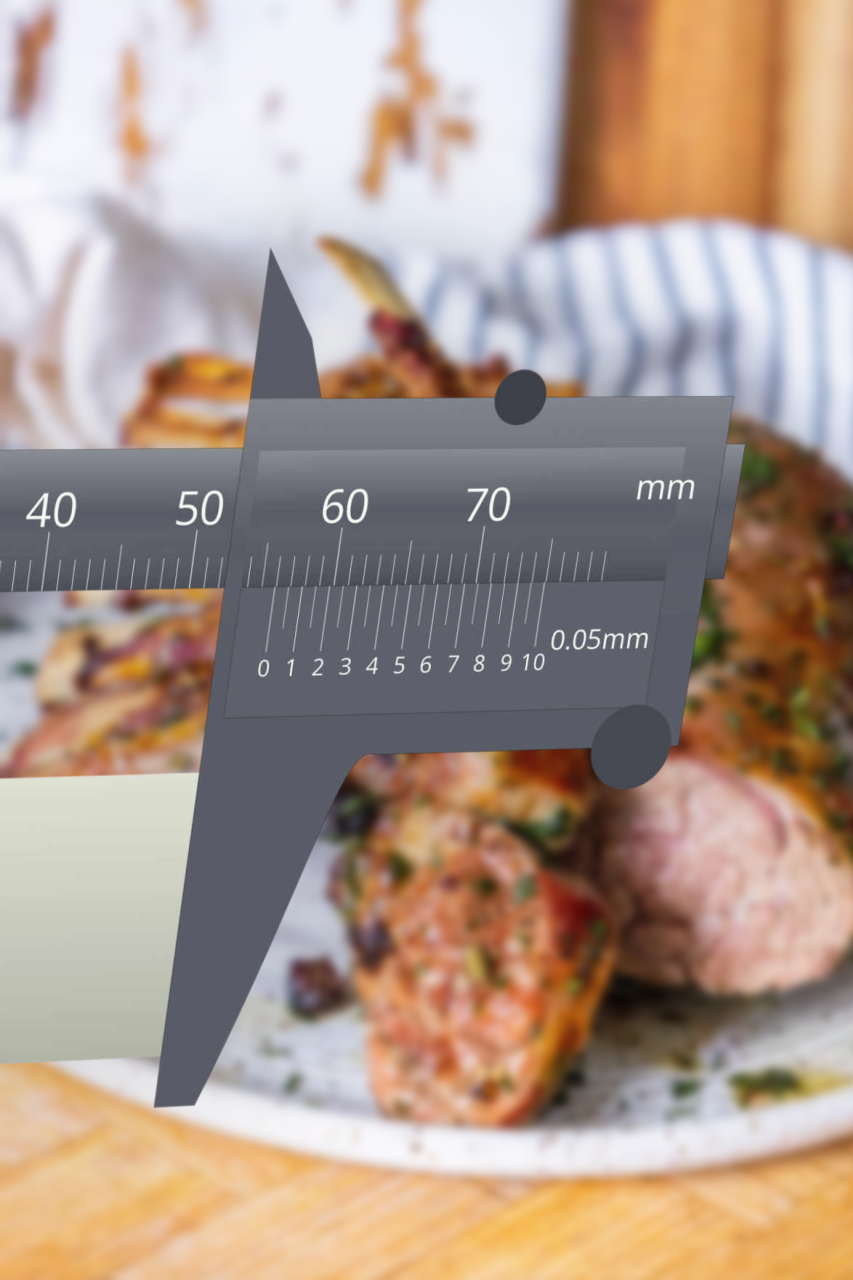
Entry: 55.9 mm
